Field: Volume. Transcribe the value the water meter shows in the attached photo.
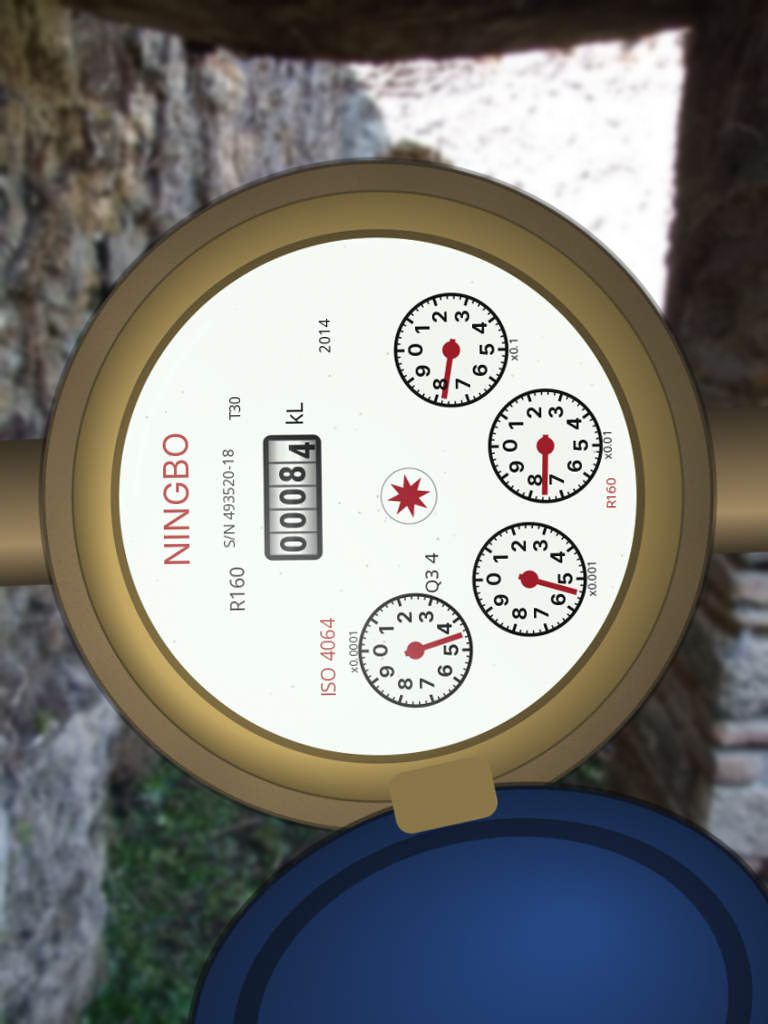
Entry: 83.7754 kL
